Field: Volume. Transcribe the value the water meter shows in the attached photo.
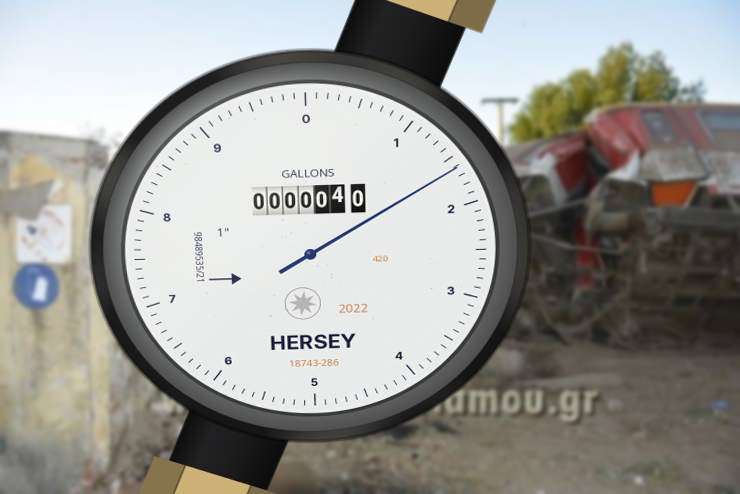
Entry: 41.6 gal
